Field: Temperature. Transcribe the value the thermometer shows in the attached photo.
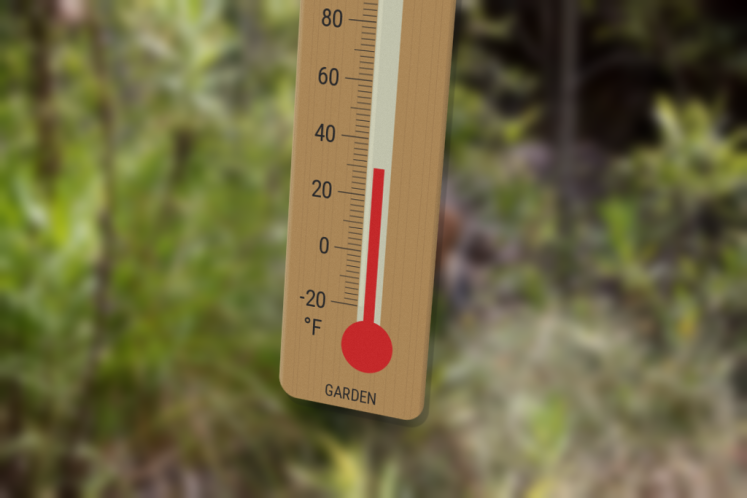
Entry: 30 °F
